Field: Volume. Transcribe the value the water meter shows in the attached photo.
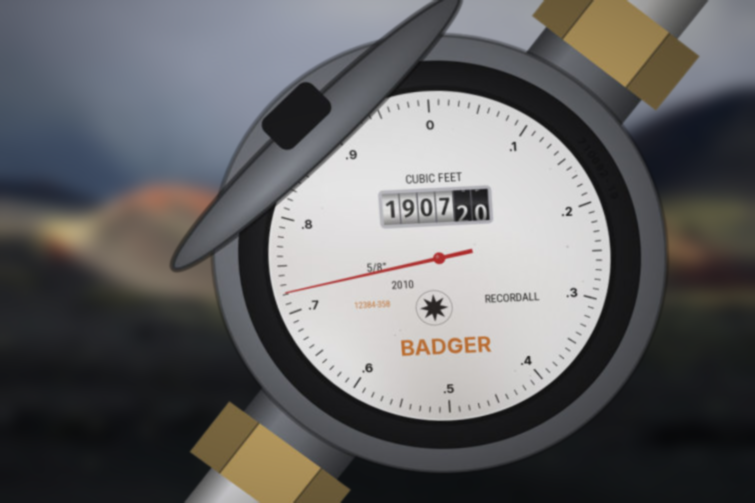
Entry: 190719.72 ft³
